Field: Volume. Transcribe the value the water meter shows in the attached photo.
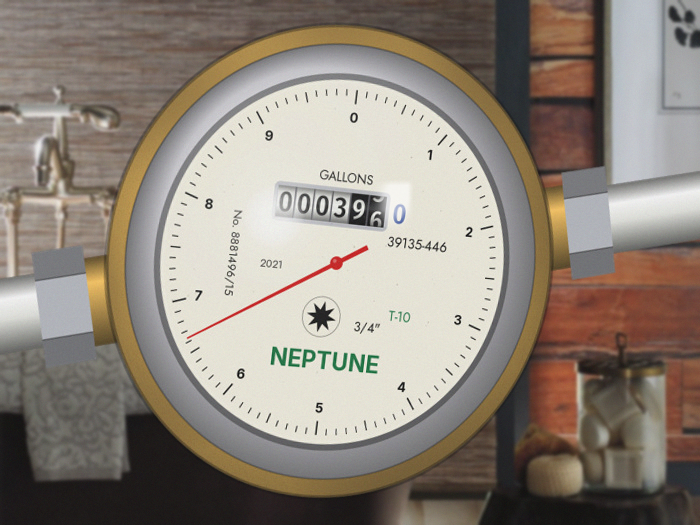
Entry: 3956.6 gal
